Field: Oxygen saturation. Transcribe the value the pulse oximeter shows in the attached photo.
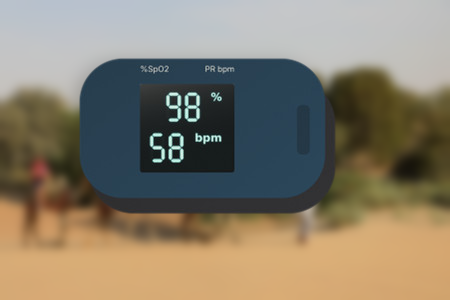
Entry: 98 %
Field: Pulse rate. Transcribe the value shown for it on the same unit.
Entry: 58 bpm
